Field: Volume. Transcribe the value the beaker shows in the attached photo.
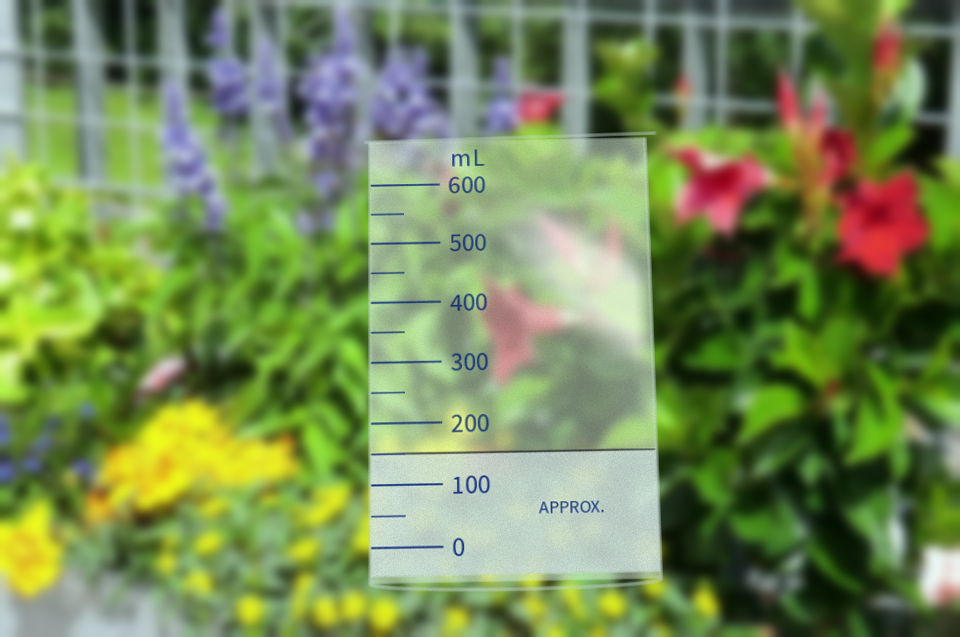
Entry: 150 mL
